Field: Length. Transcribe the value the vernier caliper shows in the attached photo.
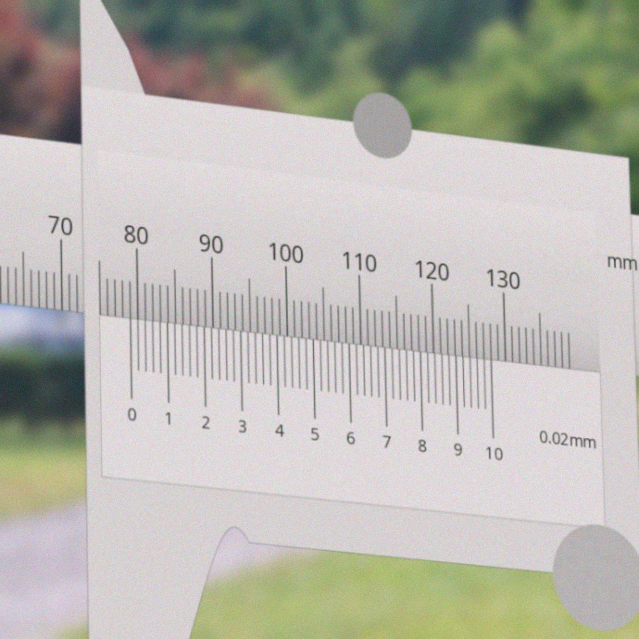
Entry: 79.0 mm
